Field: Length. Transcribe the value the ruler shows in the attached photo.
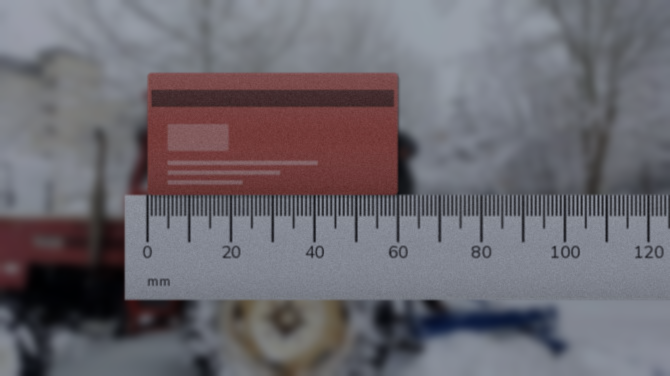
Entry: 60 mm
